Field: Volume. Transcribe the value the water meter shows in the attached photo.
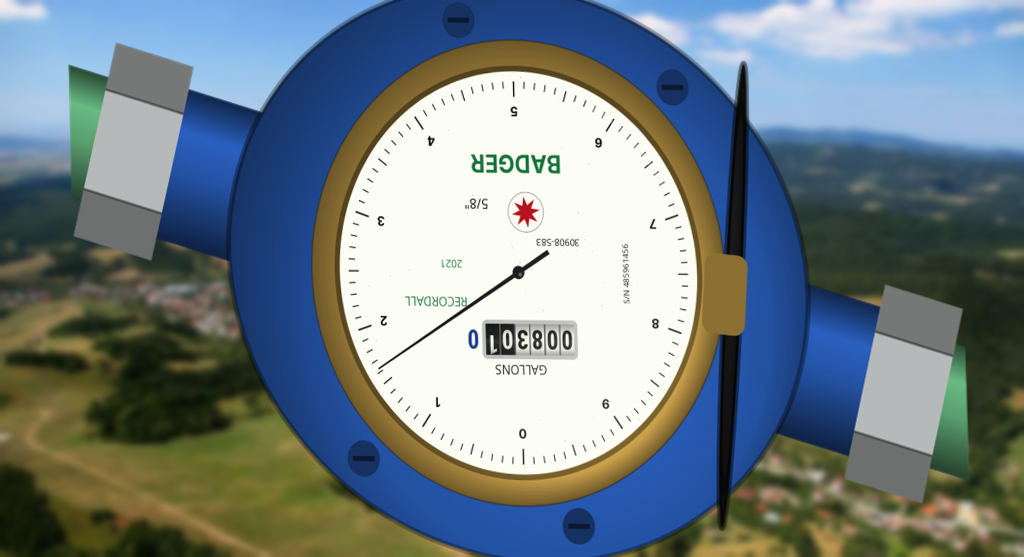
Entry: 83011.6 gal
